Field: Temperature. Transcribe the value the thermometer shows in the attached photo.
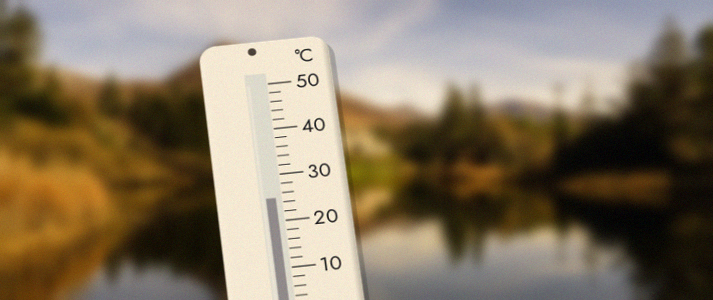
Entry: 25 °C
